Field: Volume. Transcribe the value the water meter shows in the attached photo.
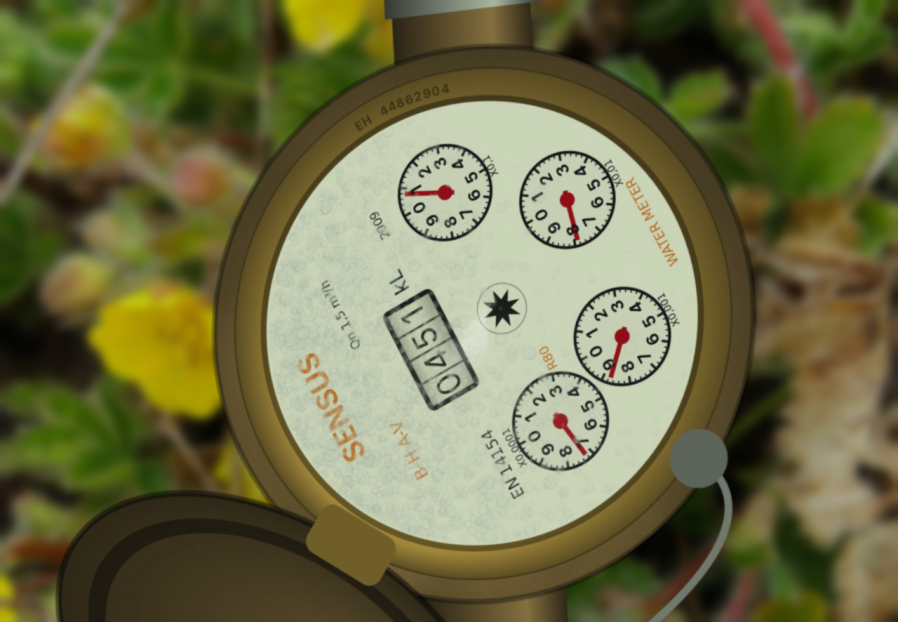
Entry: 451.0787 kL
